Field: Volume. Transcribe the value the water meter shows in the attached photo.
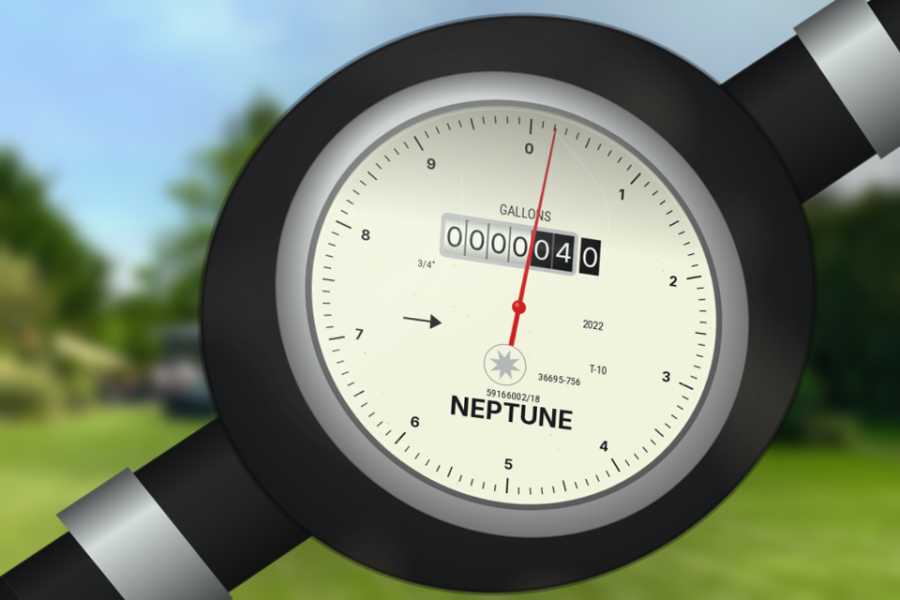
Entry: 40.2 gal
